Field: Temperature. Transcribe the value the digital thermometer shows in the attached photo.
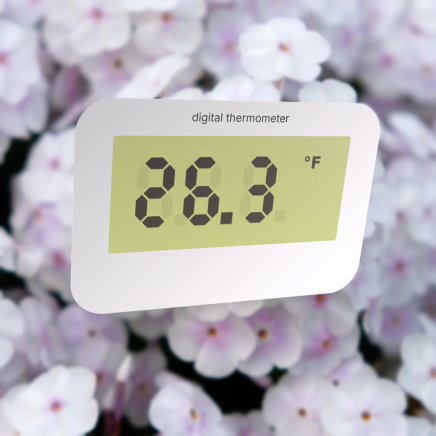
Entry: 26.3 °F
